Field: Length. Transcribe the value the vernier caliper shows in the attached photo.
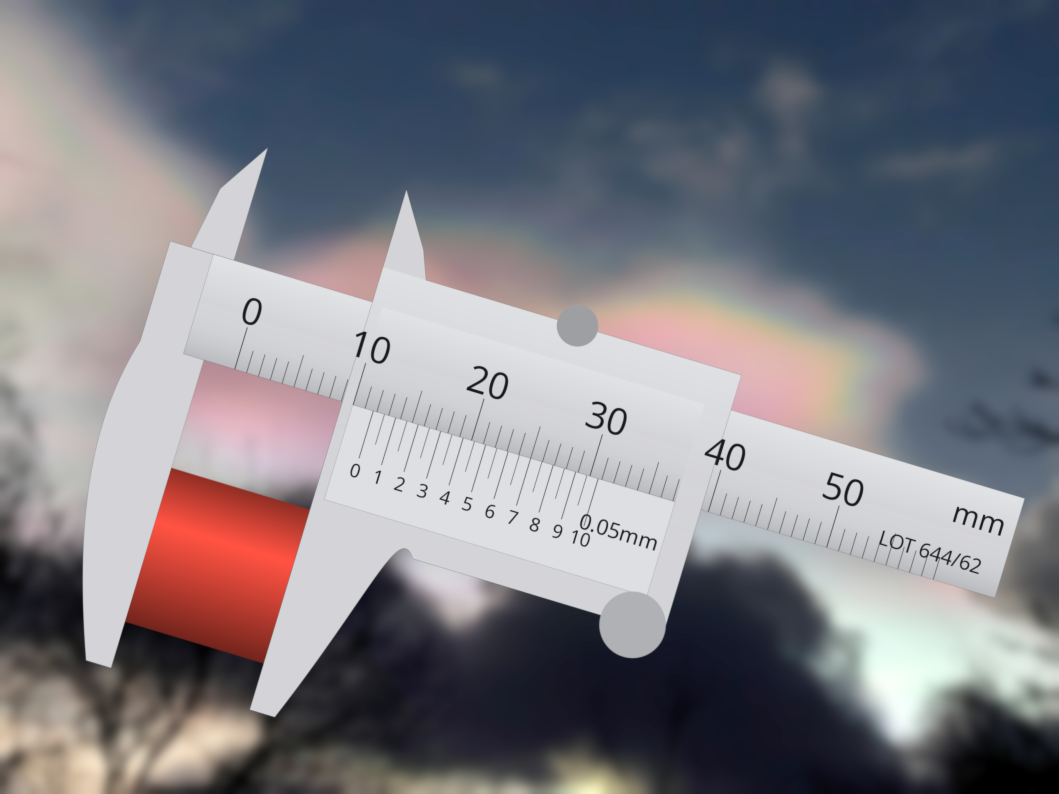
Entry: 11.7 mm
